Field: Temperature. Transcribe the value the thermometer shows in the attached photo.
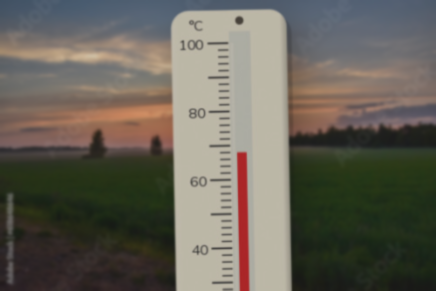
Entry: 68 °C
